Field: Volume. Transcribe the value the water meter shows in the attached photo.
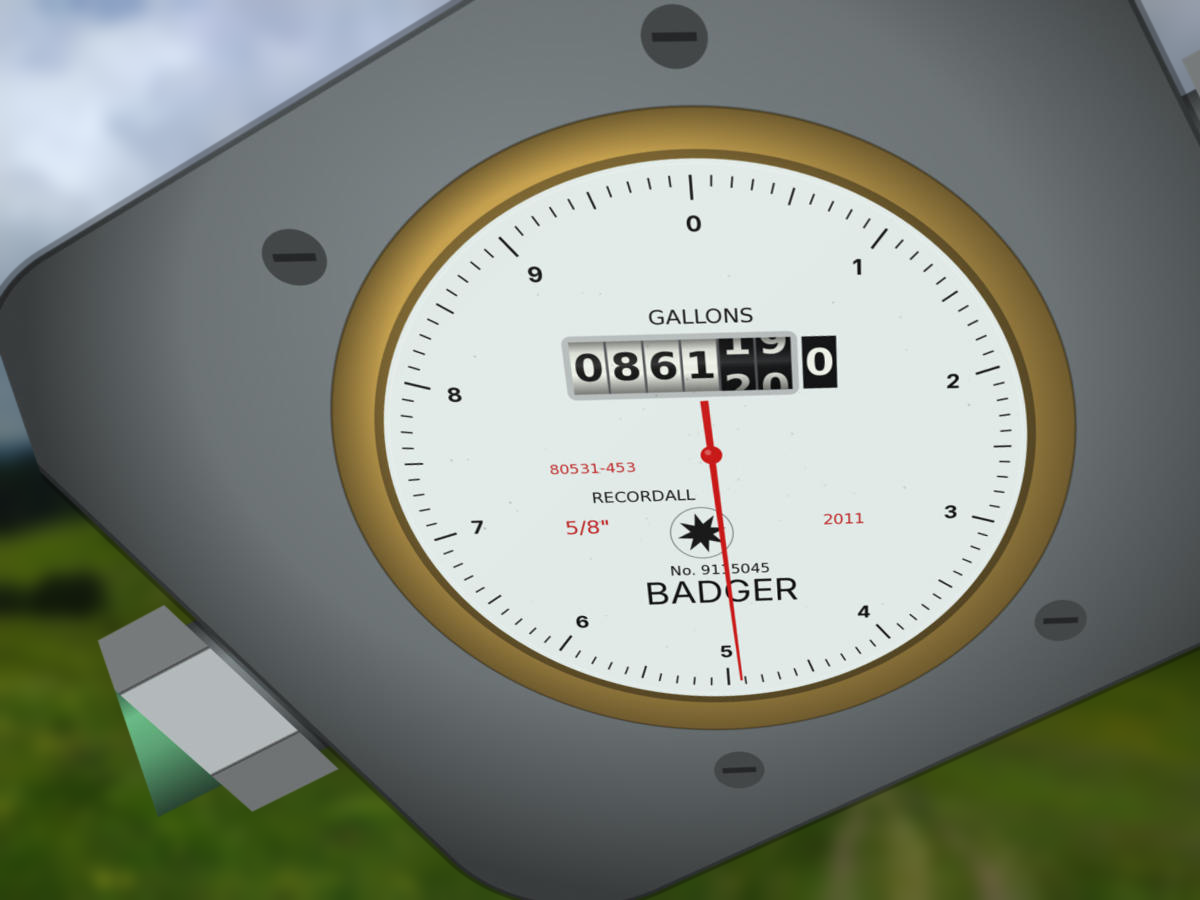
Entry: 861194.9 gal
